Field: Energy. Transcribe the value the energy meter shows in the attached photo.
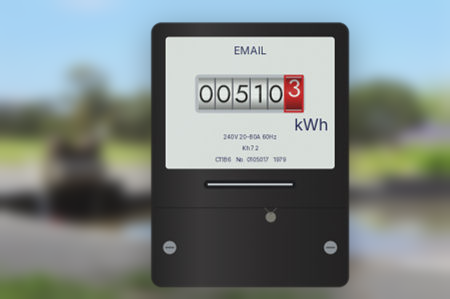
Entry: 510.3 kWh
